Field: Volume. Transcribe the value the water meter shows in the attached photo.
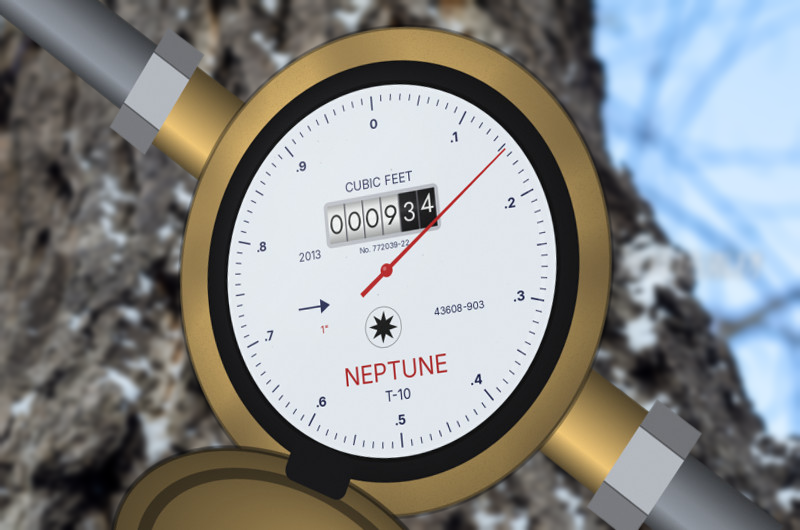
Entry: 934.15 ft³
